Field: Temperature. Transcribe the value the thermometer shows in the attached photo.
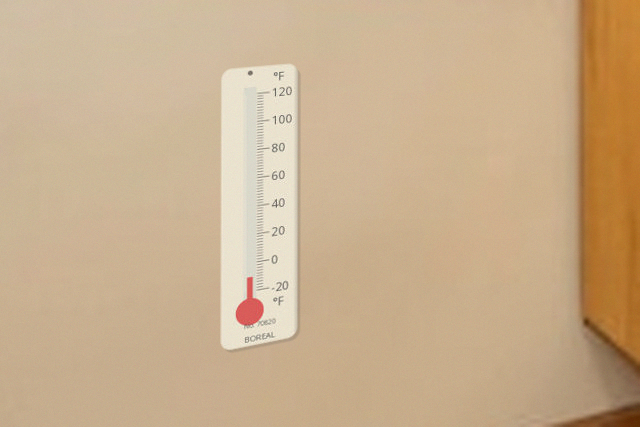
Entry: -10 °F
